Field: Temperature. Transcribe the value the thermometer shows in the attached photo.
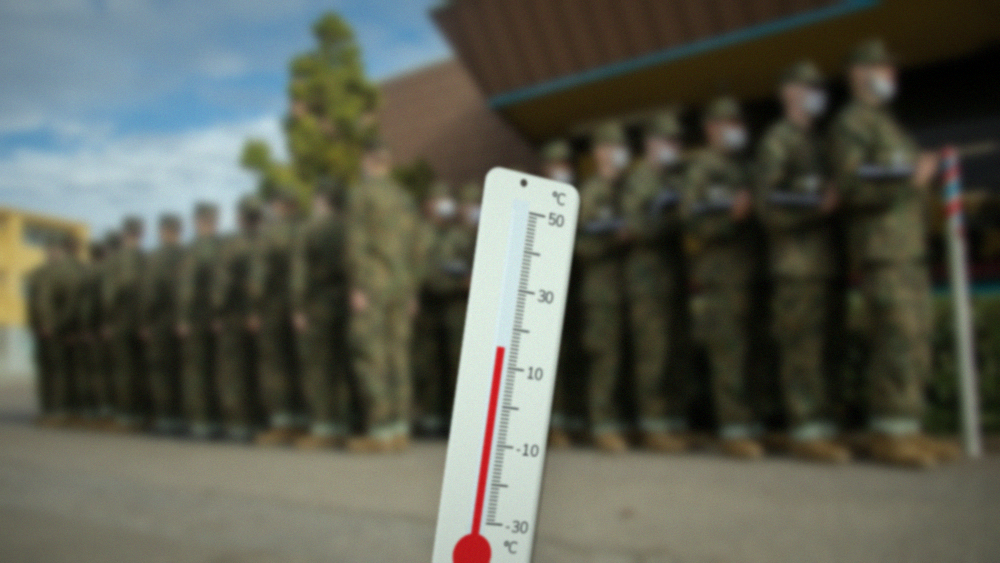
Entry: 15 °C
